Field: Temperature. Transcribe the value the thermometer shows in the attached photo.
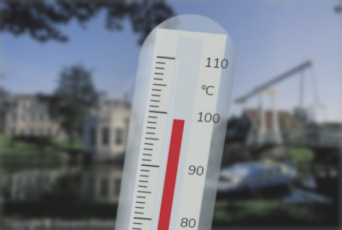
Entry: 99 °C
